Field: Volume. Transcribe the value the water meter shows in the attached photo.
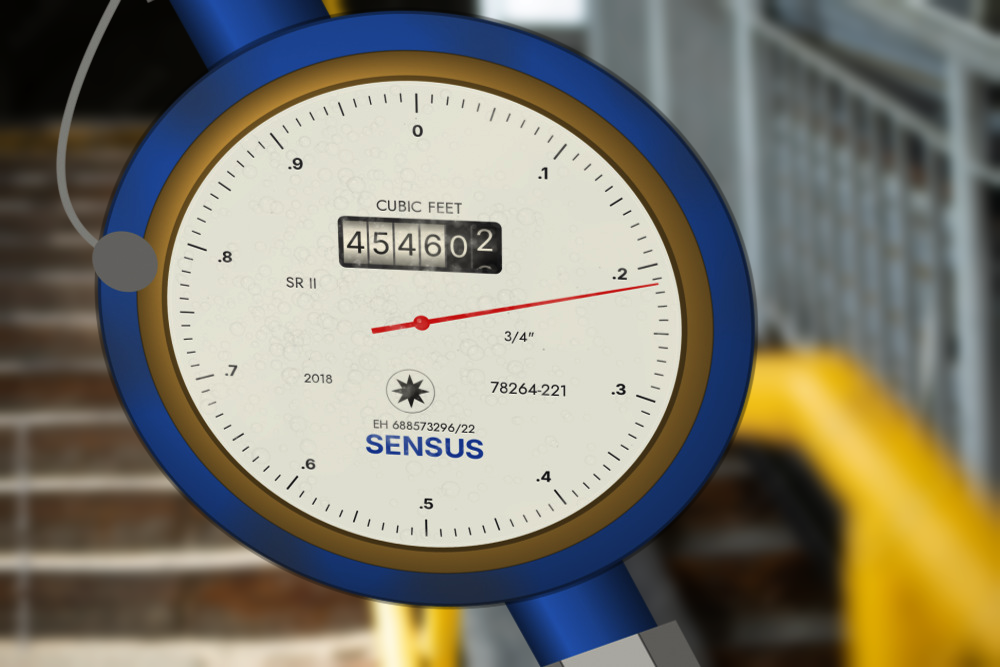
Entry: 454602.21 ft³
